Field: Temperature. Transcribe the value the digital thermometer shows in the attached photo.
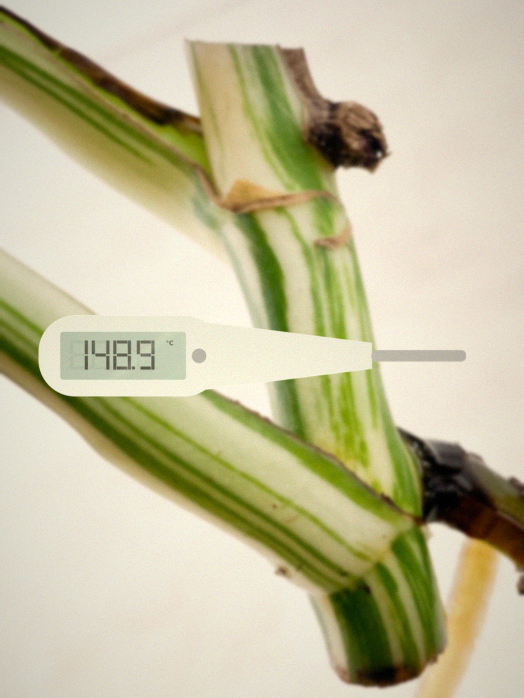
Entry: 148.9 °C
